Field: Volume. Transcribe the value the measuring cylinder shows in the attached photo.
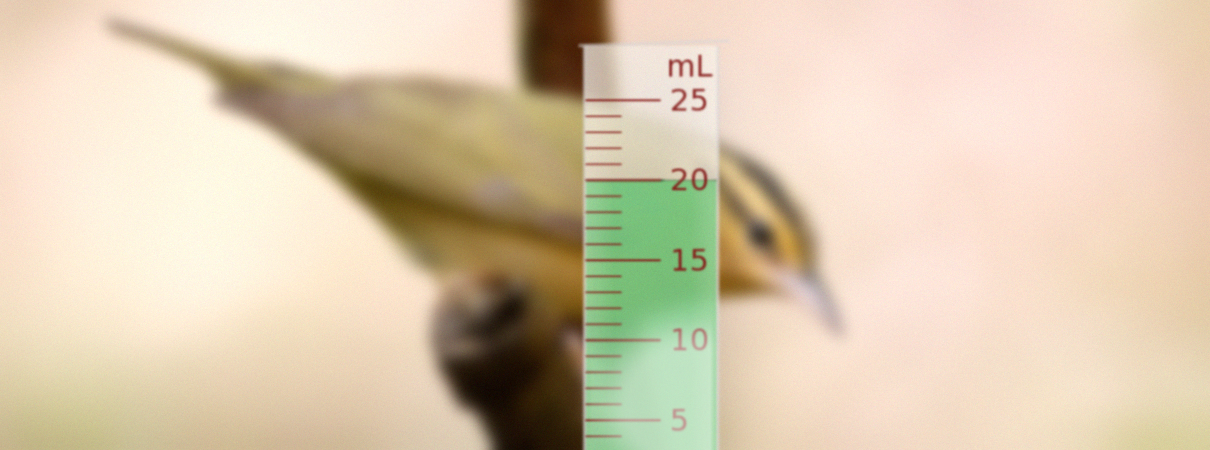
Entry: 20 mL
